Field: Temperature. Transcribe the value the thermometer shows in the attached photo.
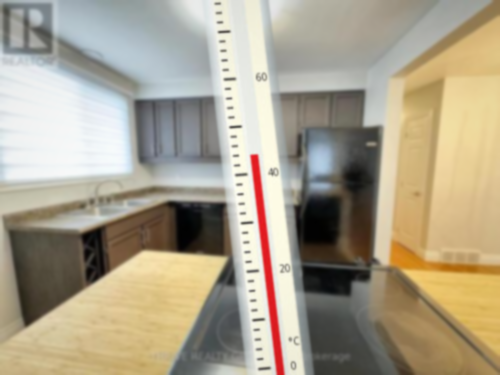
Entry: 44 °C
